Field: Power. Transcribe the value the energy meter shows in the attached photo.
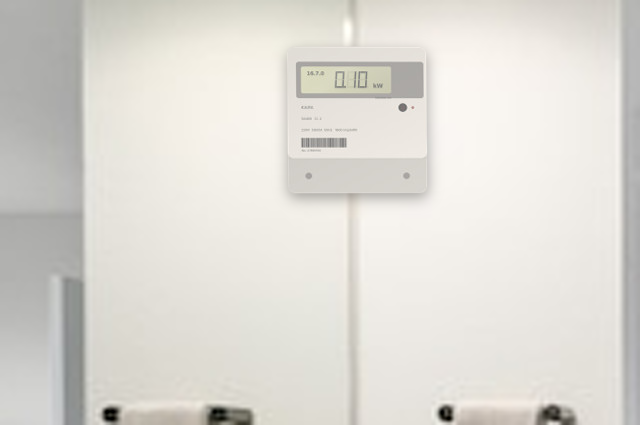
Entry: 0.10 kW
